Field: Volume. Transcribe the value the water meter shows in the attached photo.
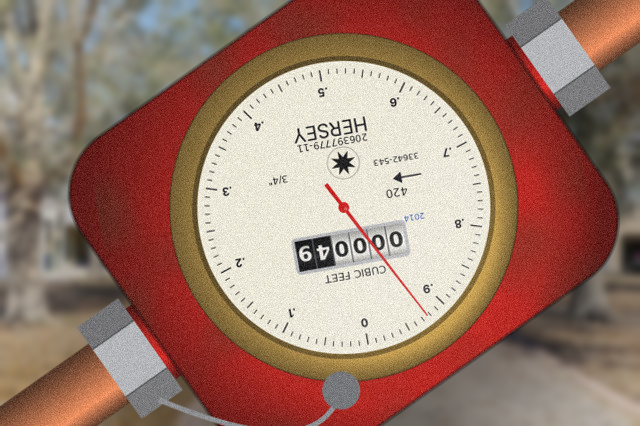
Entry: 48.92 ft³
